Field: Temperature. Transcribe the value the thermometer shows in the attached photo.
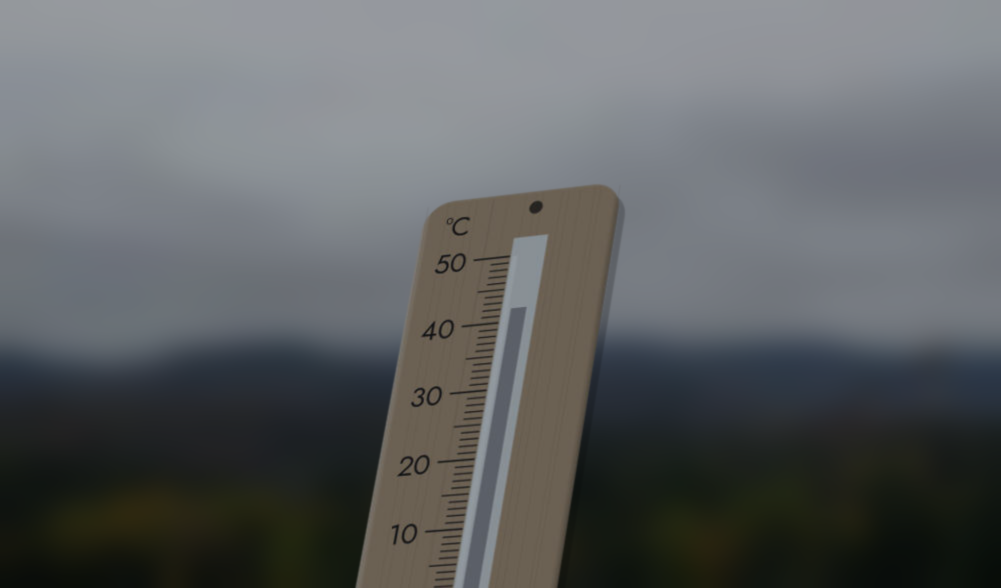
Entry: 42 °C
